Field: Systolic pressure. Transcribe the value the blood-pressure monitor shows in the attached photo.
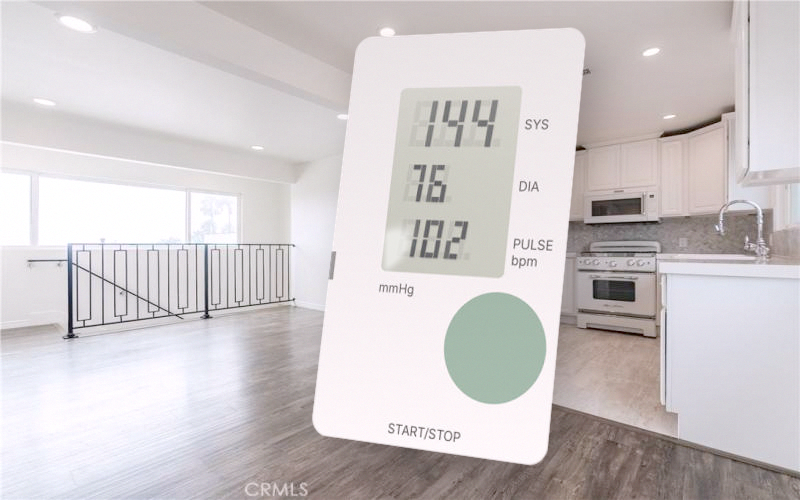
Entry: 144 mmHg
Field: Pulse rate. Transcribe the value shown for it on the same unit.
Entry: 102 bpm
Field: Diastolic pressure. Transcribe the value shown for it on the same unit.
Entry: 76 mmHg
